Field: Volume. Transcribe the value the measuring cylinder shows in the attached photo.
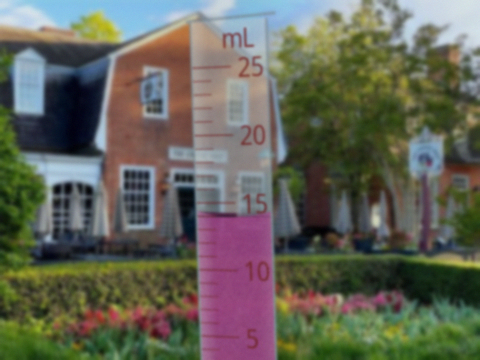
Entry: 14 mL
